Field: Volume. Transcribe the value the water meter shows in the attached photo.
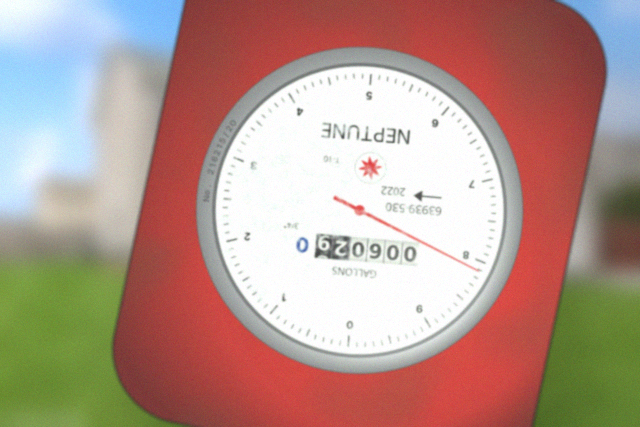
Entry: 60288.1 gal
